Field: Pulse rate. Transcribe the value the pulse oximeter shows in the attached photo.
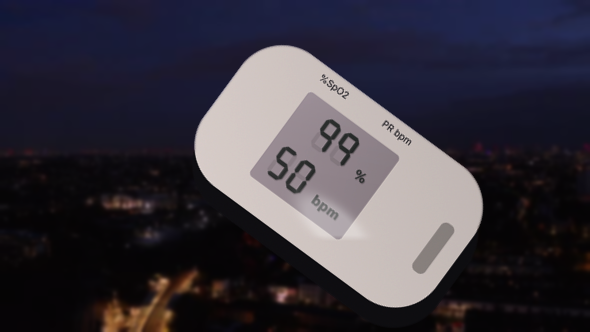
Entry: 50 bpm
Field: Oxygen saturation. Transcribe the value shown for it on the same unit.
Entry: 99 %
